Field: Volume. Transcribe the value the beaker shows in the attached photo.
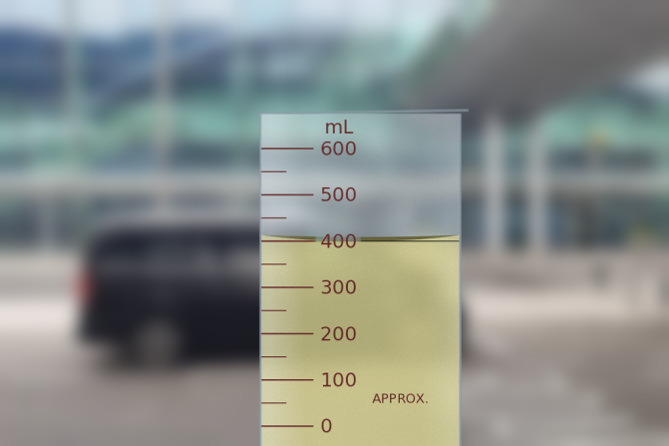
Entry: 400 mL
